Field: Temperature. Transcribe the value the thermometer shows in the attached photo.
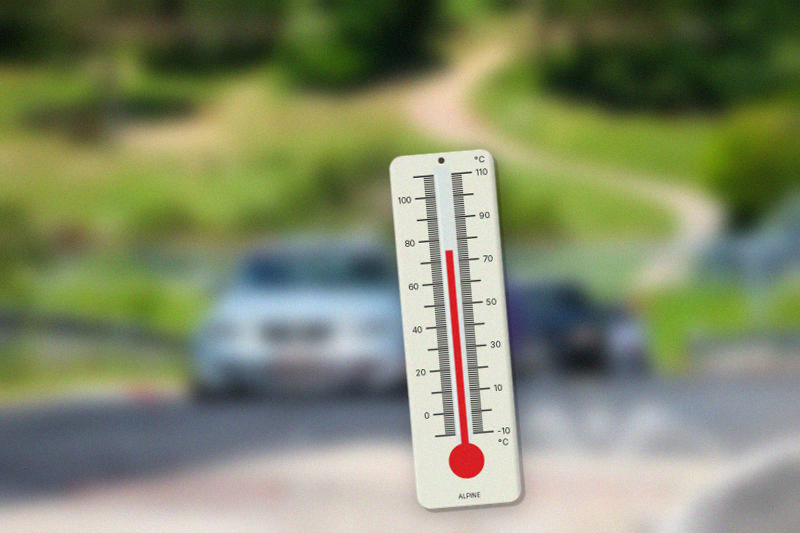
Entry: 75 °C
